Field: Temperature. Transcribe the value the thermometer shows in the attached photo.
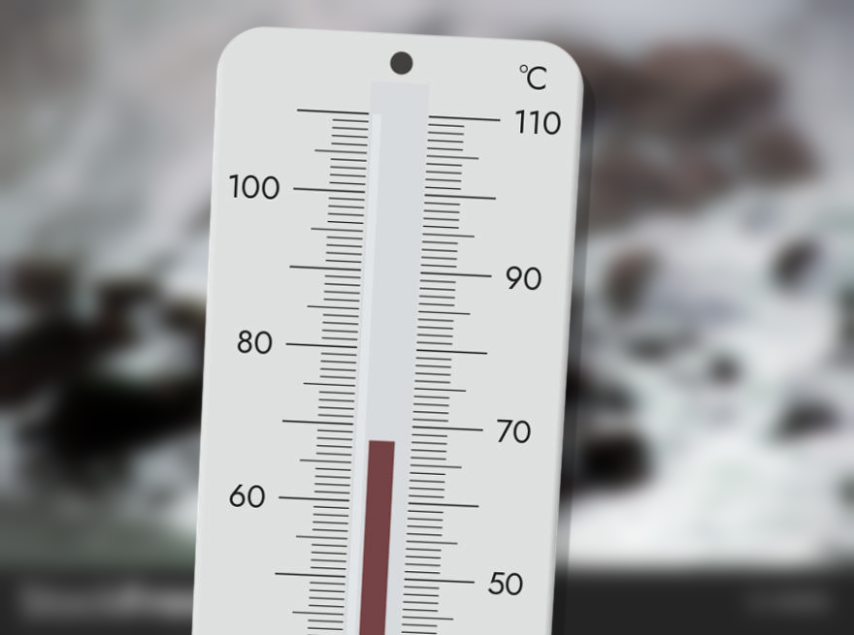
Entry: 68 °C
